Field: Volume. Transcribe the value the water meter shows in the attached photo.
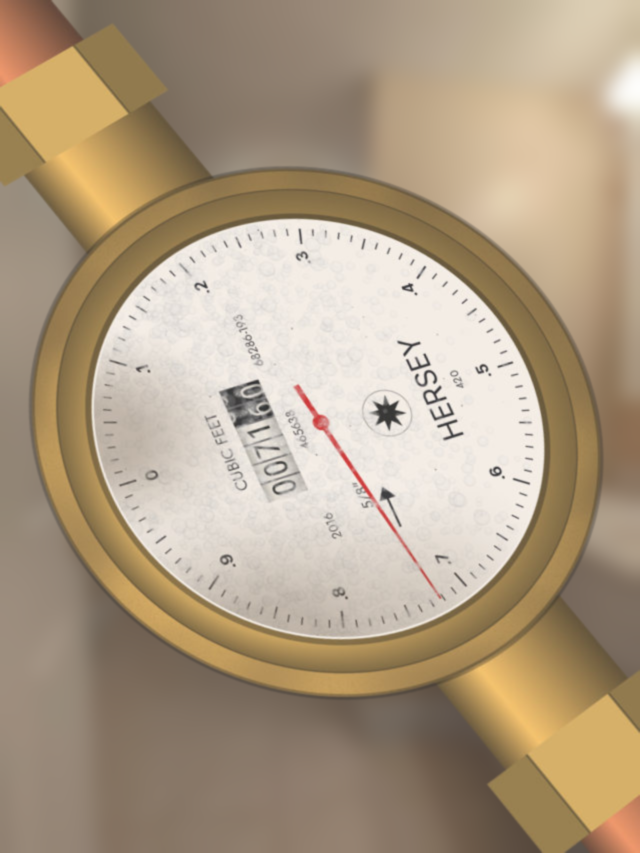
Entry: 7159.72 ft³
